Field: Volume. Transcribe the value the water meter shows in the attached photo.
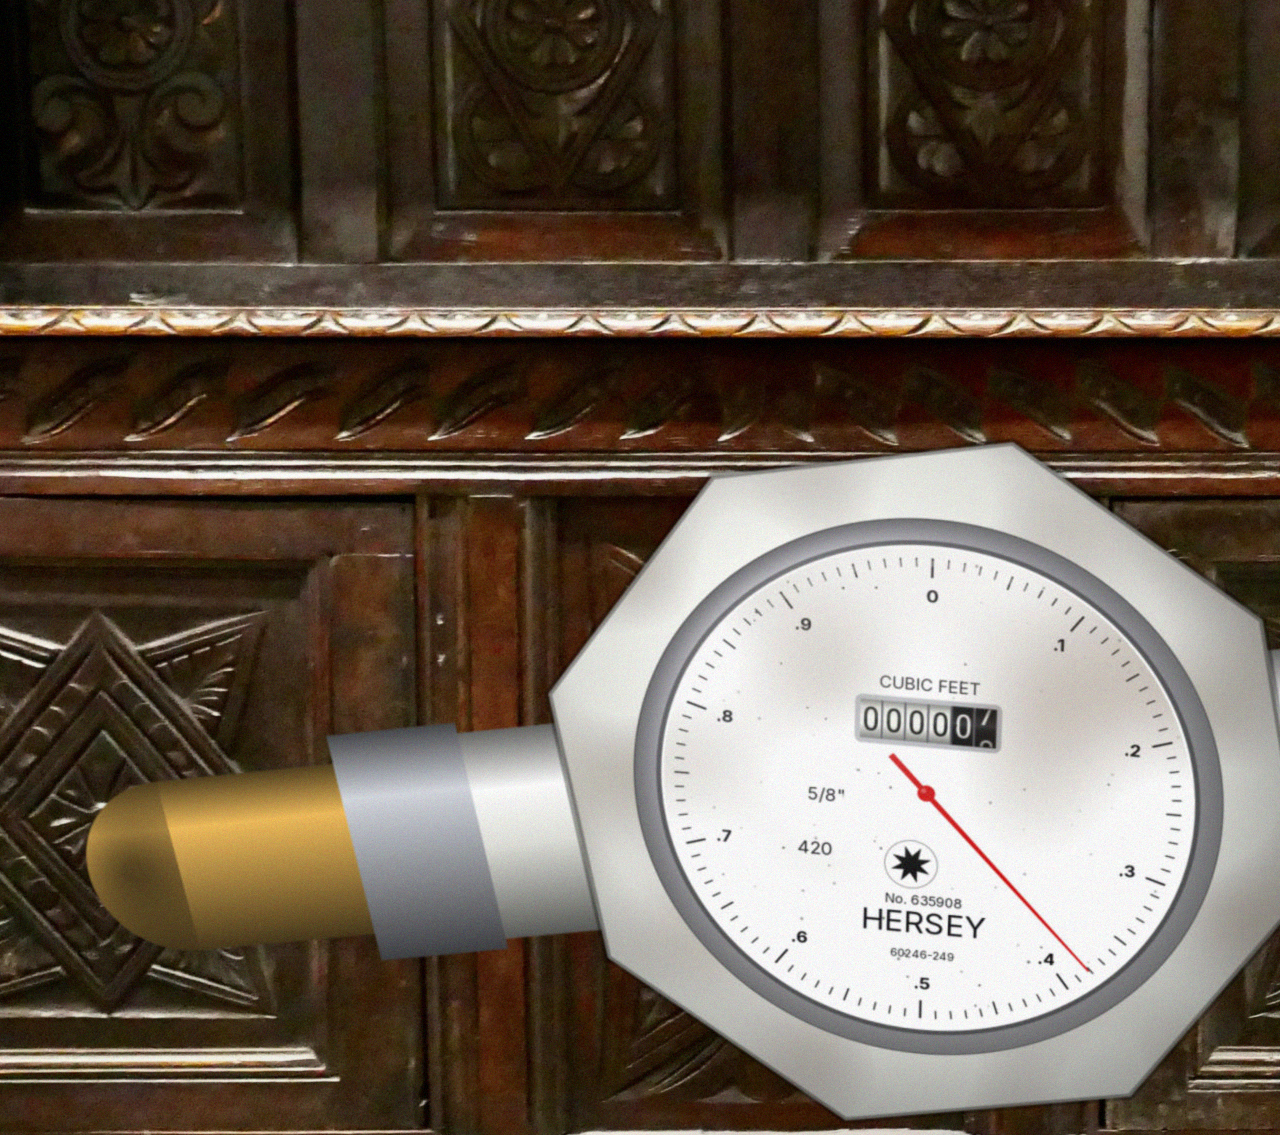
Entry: 7.38 ft³
